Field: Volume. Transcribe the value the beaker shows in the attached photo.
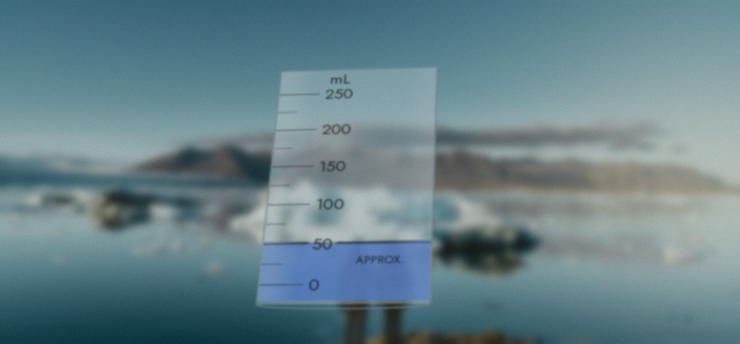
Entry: 50 mL
